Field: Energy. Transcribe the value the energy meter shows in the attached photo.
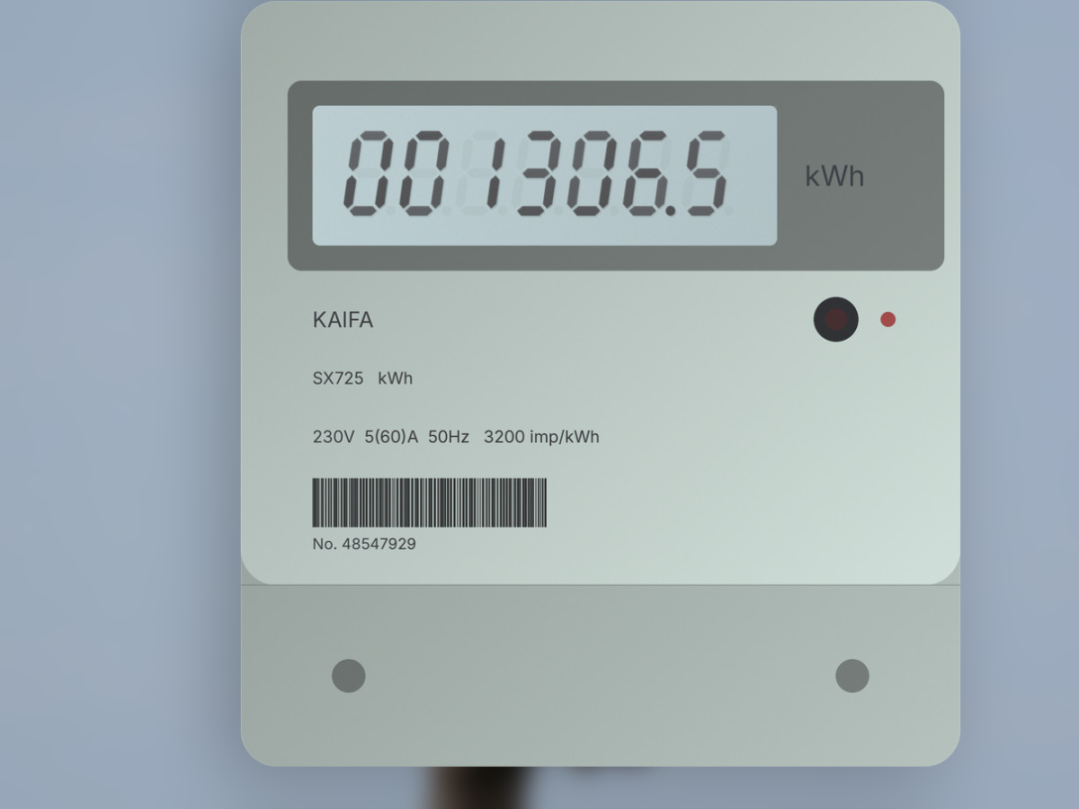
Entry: 1306.5 kWh
